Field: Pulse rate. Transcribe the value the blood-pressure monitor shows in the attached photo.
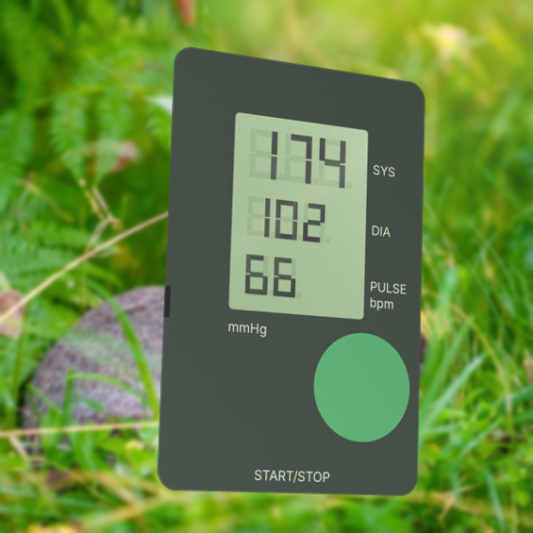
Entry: 66 bpm
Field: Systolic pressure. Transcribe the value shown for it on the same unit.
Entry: 174 mmHg
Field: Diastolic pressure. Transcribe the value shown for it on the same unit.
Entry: 102 mmHg
